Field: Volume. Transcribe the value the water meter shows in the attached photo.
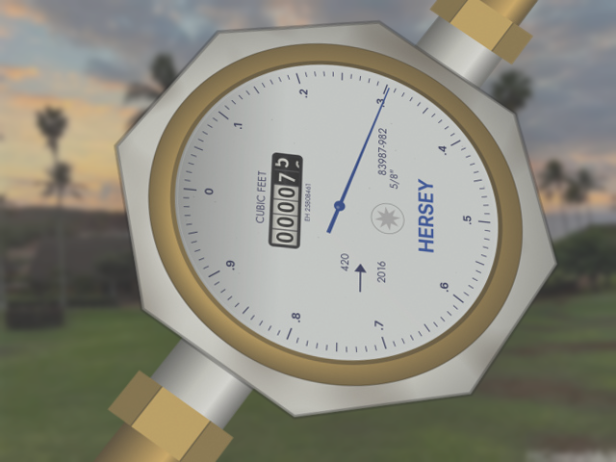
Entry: 75.30 ft³
